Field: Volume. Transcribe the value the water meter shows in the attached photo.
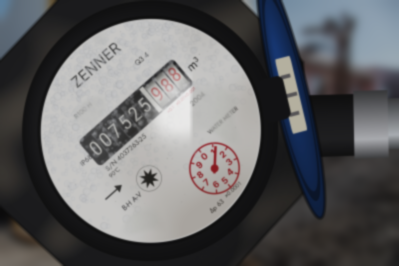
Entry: 7525.9881 m³
